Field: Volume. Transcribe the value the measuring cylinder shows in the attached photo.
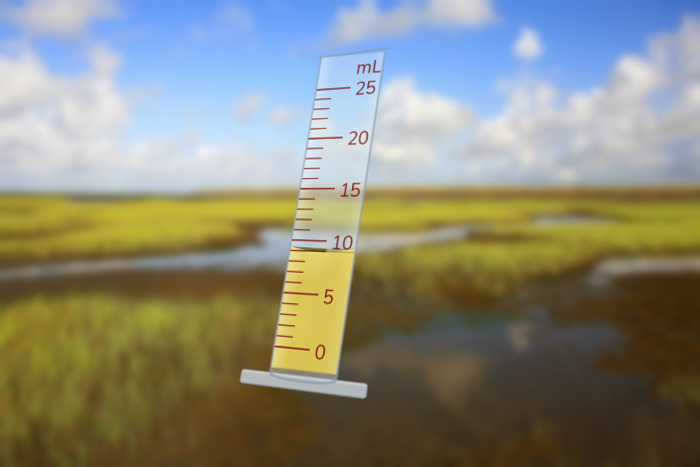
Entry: 9 mL
